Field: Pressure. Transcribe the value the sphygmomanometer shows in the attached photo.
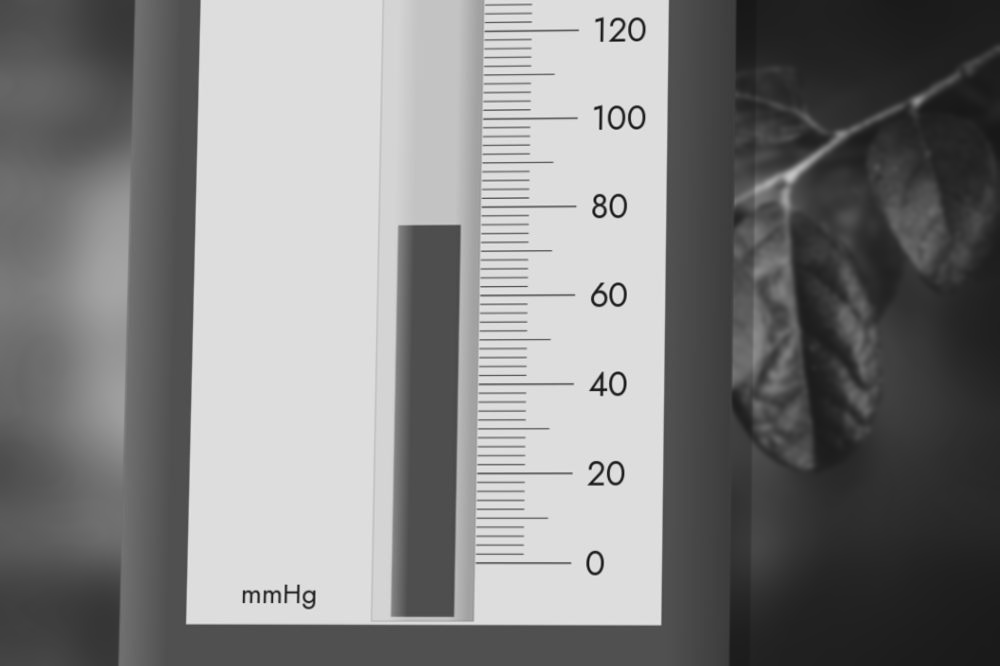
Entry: 76 mmHg
